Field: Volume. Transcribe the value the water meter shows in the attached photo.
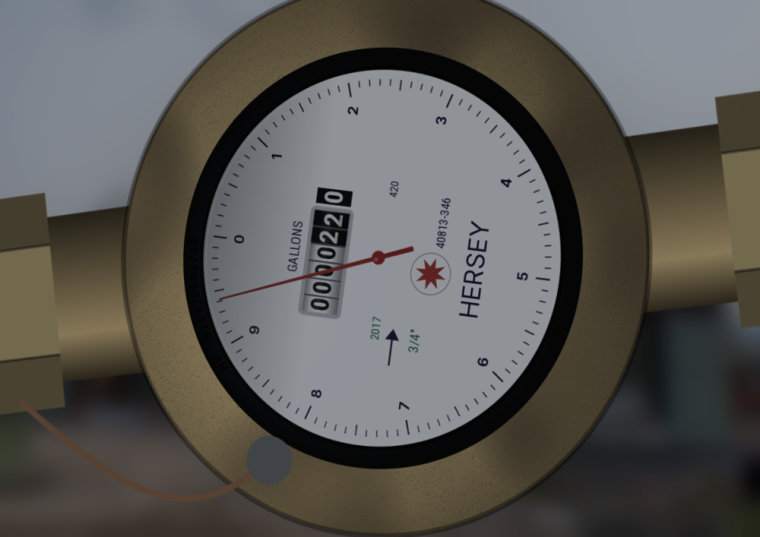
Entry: 219.4 gal
